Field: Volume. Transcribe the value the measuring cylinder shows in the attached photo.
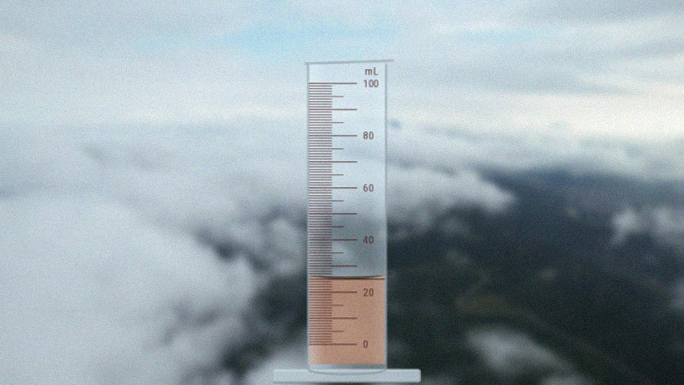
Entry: 25 mL
